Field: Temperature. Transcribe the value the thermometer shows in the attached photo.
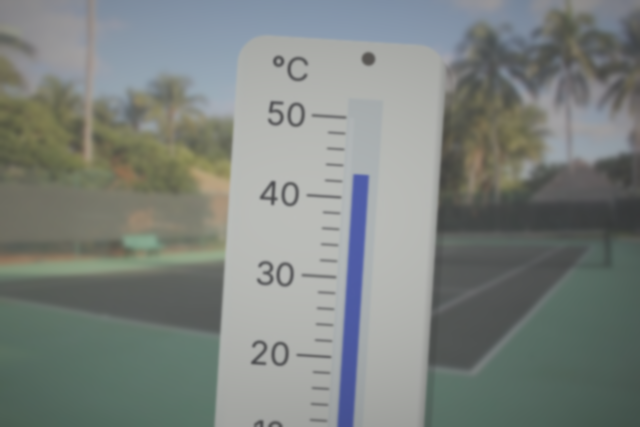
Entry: 43 °C
